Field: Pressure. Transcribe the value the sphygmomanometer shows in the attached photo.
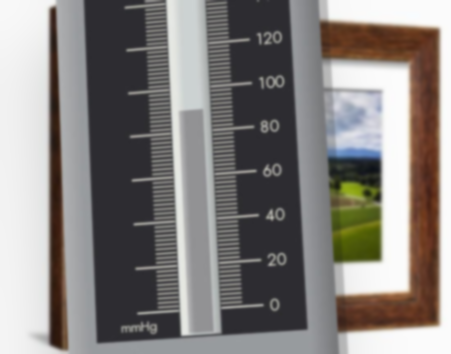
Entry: 90 mmHg
